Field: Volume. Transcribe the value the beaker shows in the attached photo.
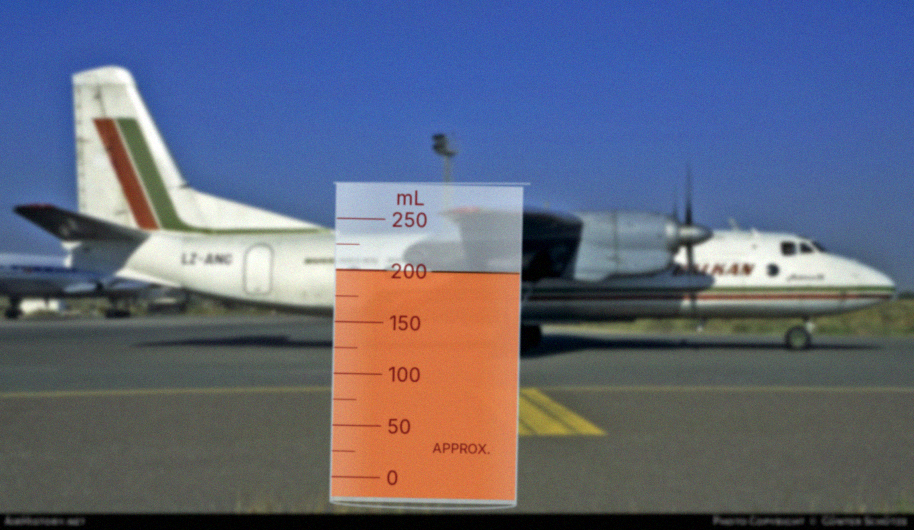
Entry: 200 mL
